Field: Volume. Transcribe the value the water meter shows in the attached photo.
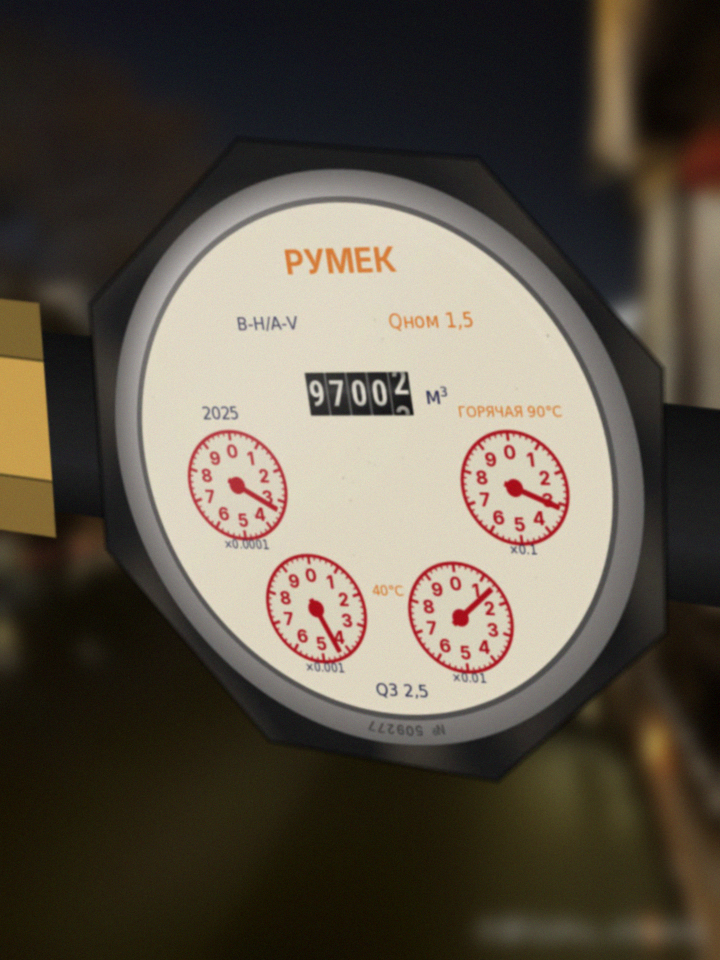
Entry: 97002.3143 m³
